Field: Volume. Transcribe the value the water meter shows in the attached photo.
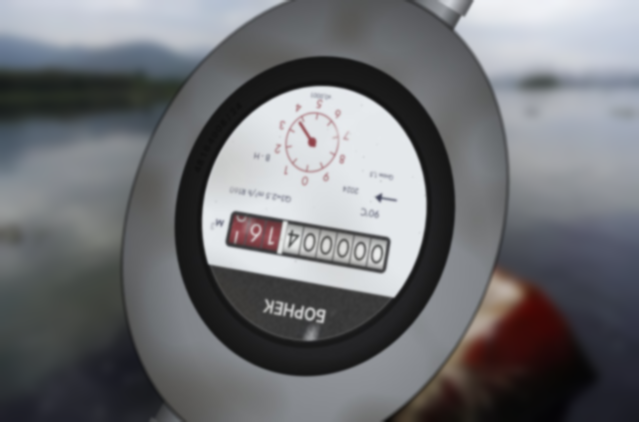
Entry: 4.1613 m³
